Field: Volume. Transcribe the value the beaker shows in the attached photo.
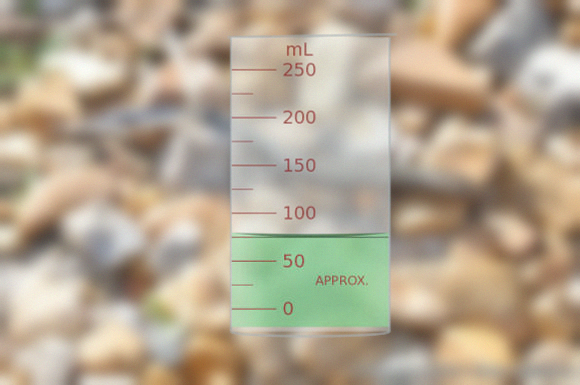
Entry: 75 mL
